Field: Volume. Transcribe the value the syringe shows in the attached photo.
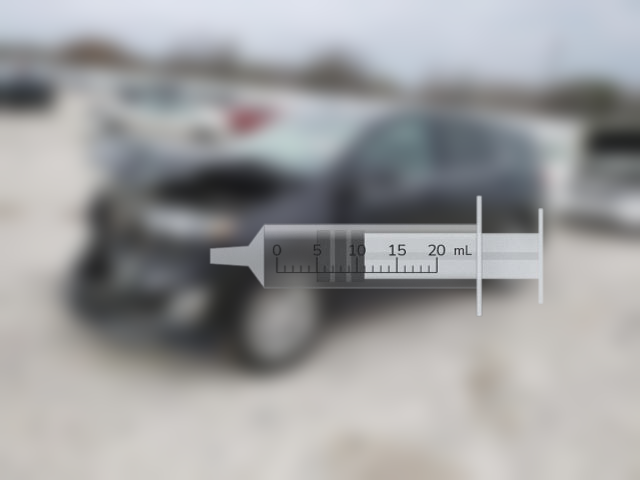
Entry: 5 mL
